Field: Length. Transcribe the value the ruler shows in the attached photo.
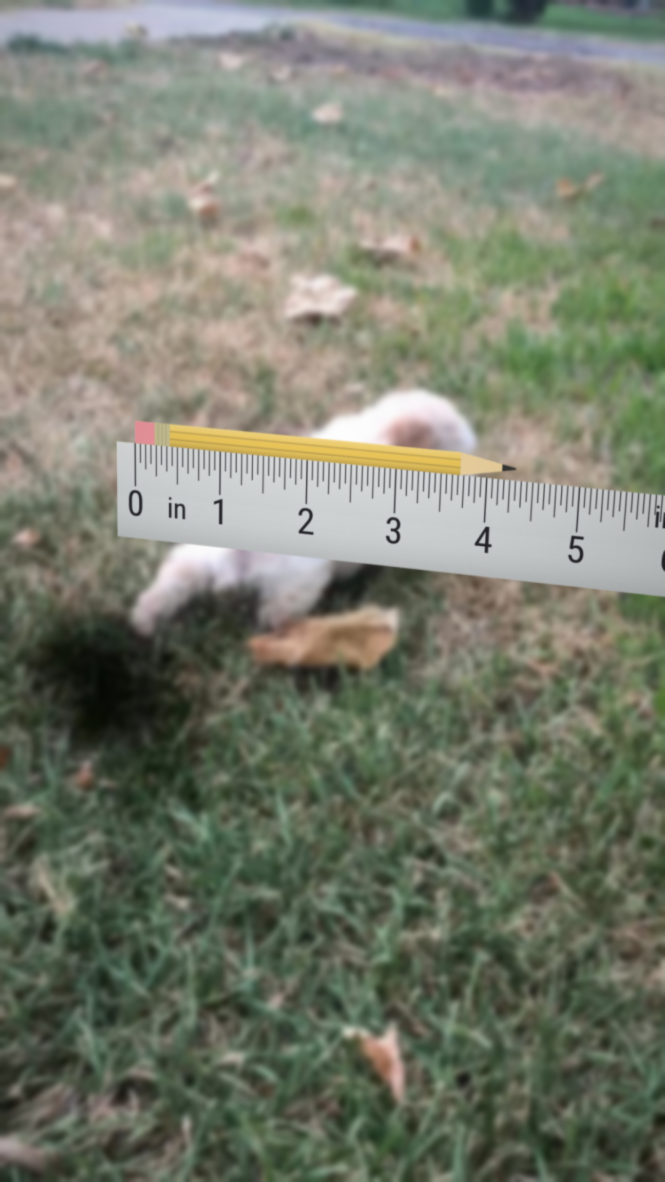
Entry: 4.3125 in
